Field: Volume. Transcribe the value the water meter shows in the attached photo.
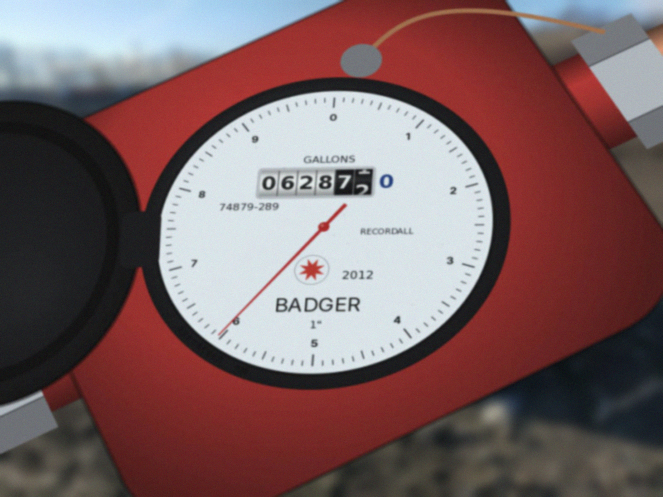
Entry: 628716.0 gal
